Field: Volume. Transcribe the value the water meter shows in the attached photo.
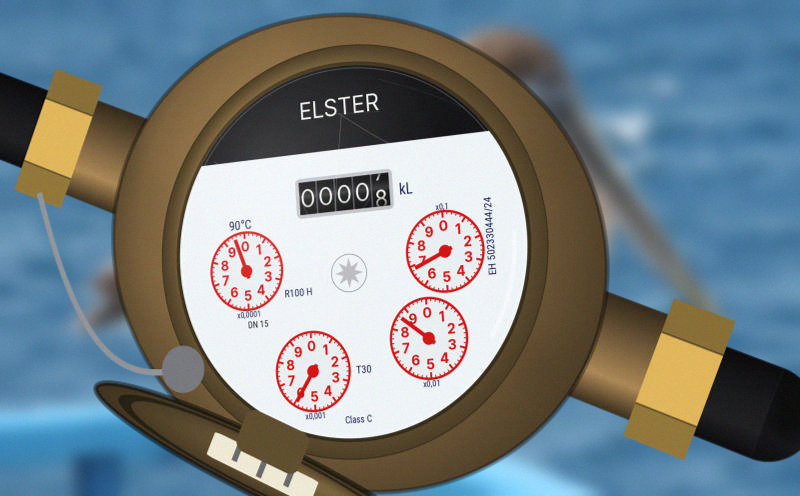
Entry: 7.6859 kL
